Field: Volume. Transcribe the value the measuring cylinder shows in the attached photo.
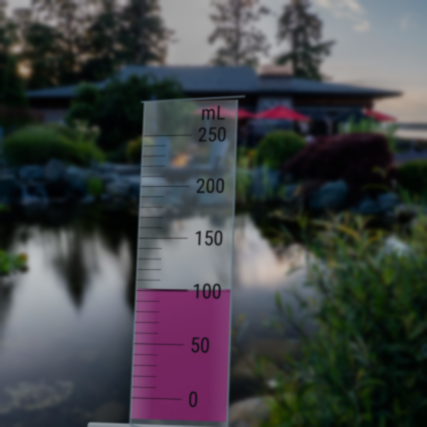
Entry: 100 mL
